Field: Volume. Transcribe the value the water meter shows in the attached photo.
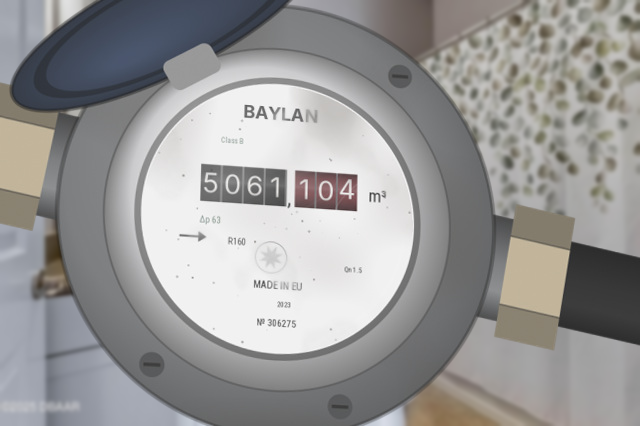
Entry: 5061.104 m³
